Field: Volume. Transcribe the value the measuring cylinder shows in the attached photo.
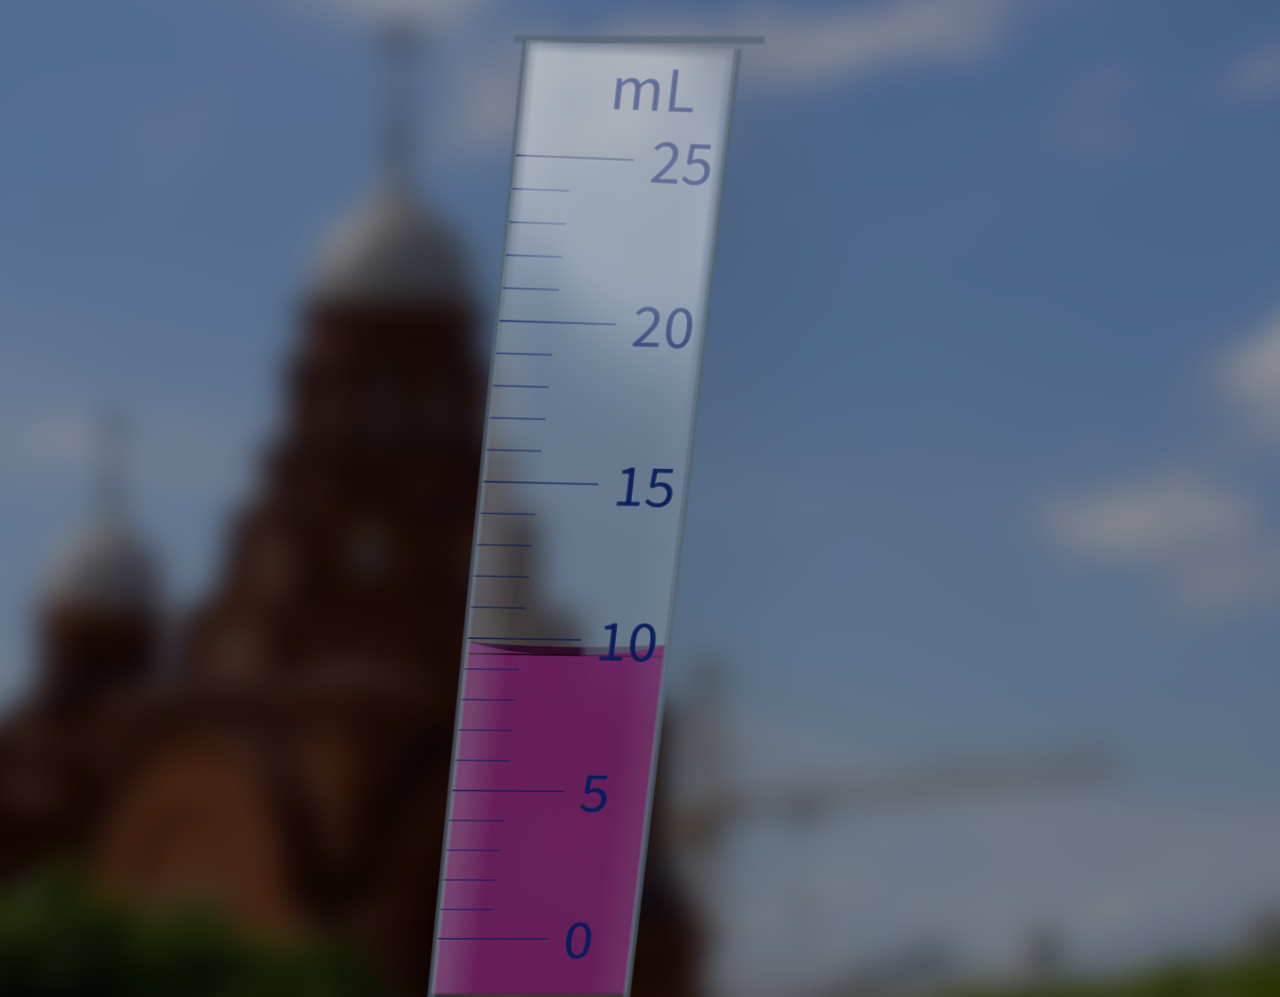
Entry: 9.5 mL
